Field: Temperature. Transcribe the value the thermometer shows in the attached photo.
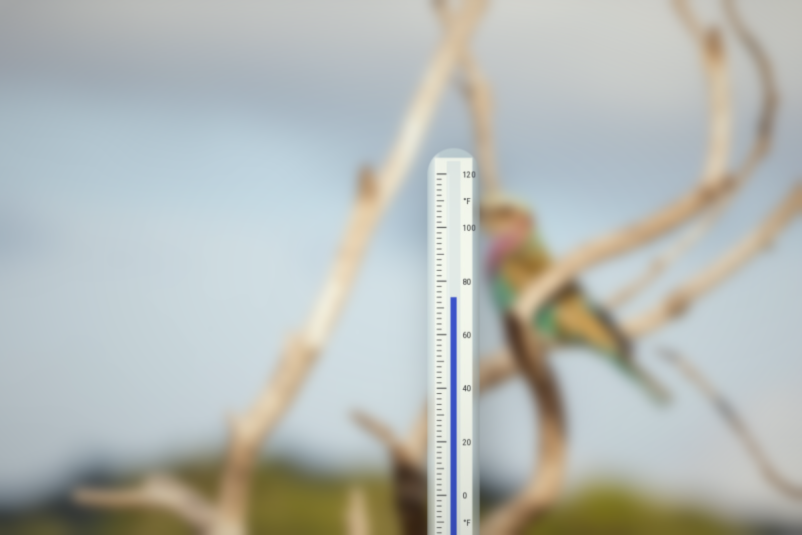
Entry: 74 °F
